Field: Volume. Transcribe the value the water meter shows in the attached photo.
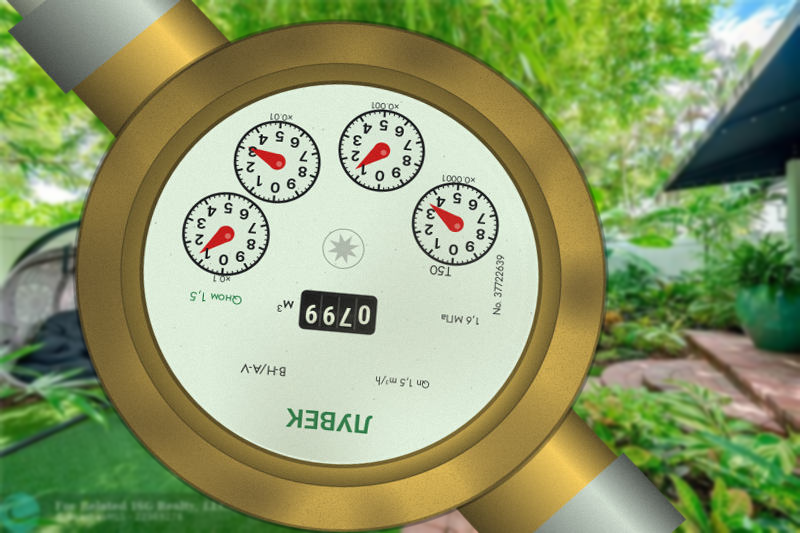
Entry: 799.1313 m³
